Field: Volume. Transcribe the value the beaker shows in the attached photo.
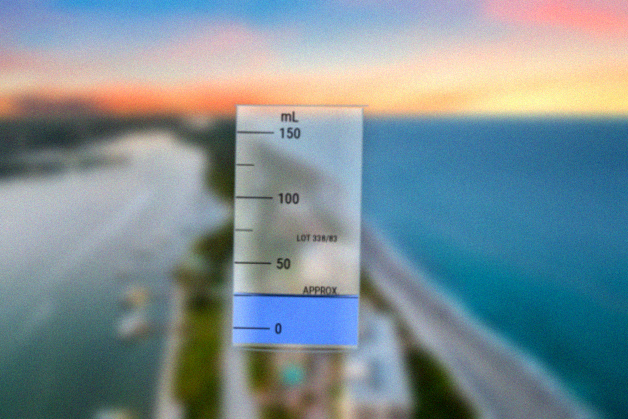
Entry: 25 mL
